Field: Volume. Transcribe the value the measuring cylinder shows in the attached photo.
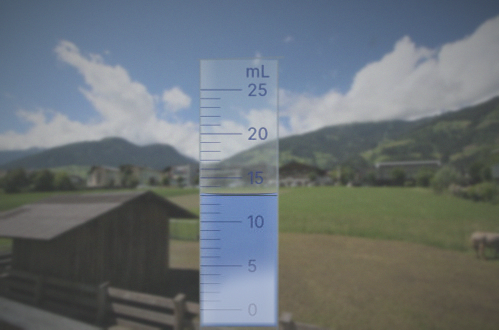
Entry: 13 mL
